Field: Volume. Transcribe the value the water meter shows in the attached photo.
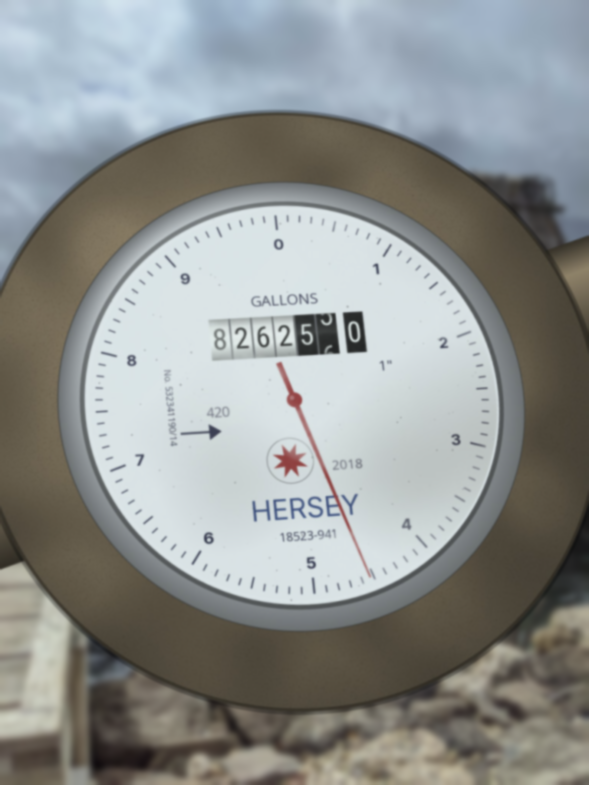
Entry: 8262554.5 gal
